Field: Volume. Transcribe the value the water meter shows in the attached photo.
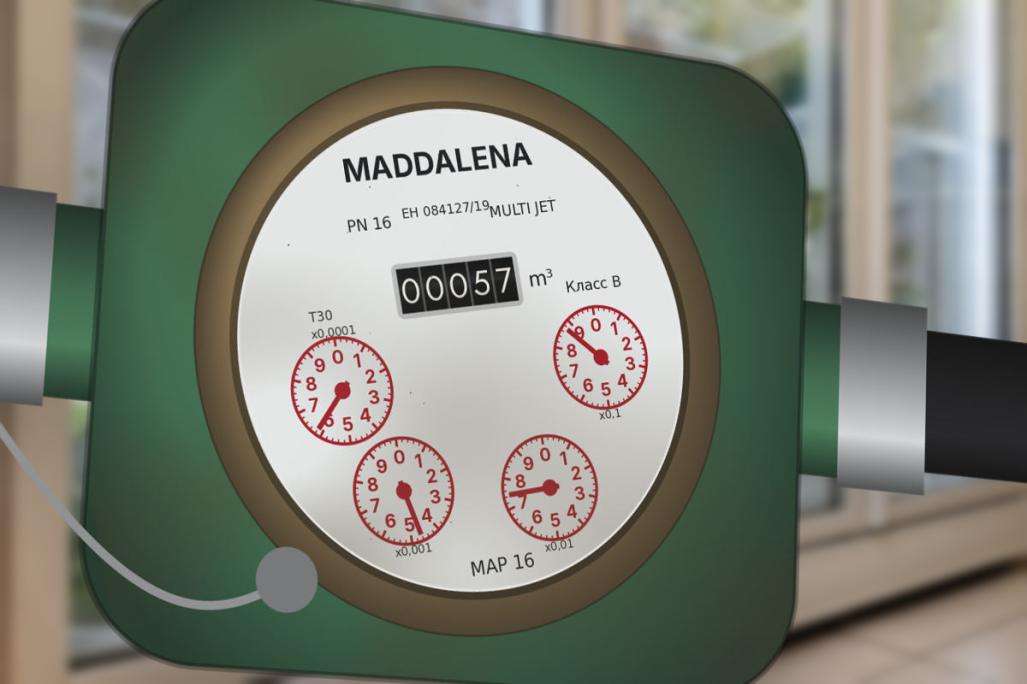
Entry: 57.8746 m³
